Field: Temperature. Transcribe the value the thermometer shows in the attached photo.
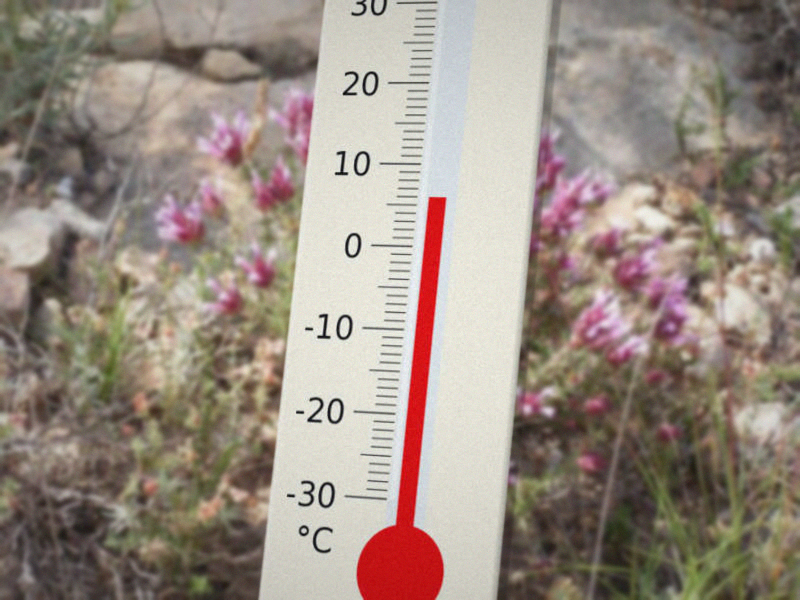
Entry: 6 °C
